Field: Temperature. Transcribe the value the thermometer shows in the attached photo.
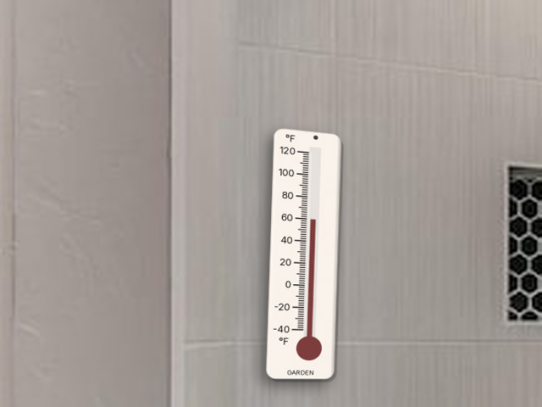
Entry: 60 °F
